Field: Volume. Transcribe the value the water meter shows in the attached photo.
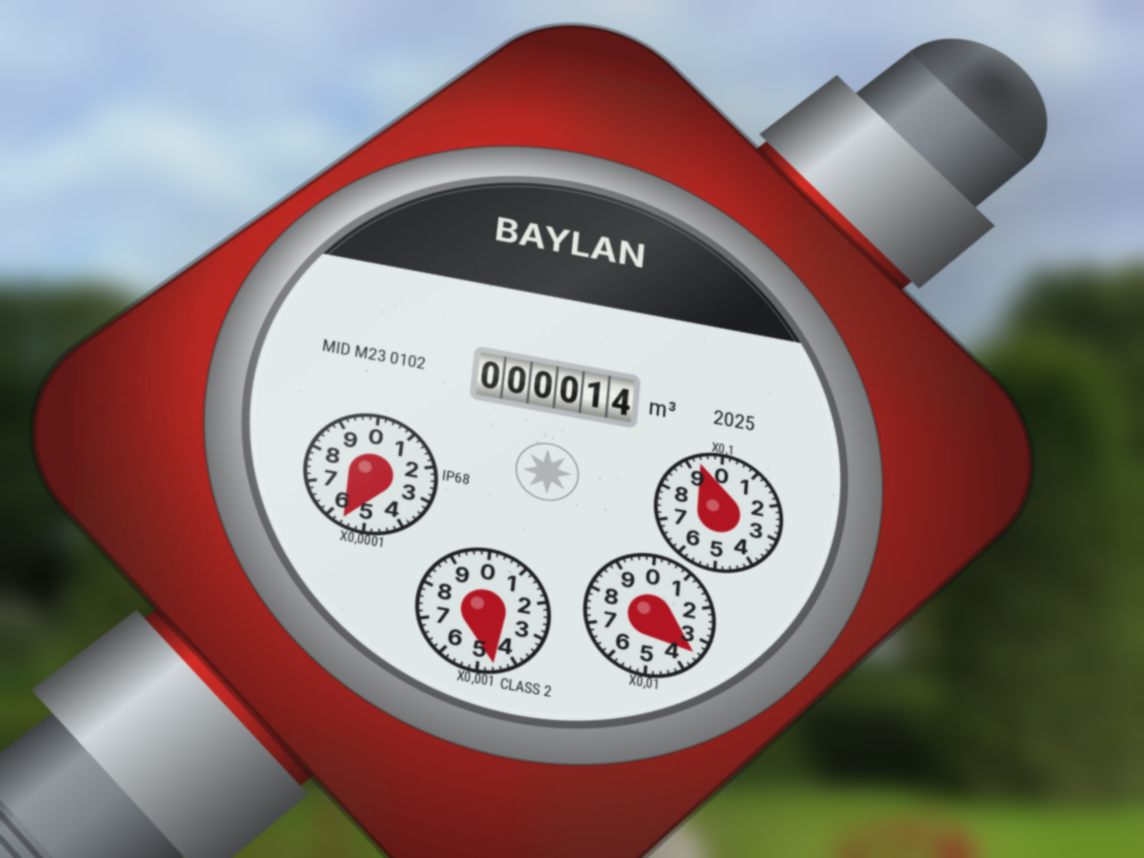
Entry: 13.9345 m³
